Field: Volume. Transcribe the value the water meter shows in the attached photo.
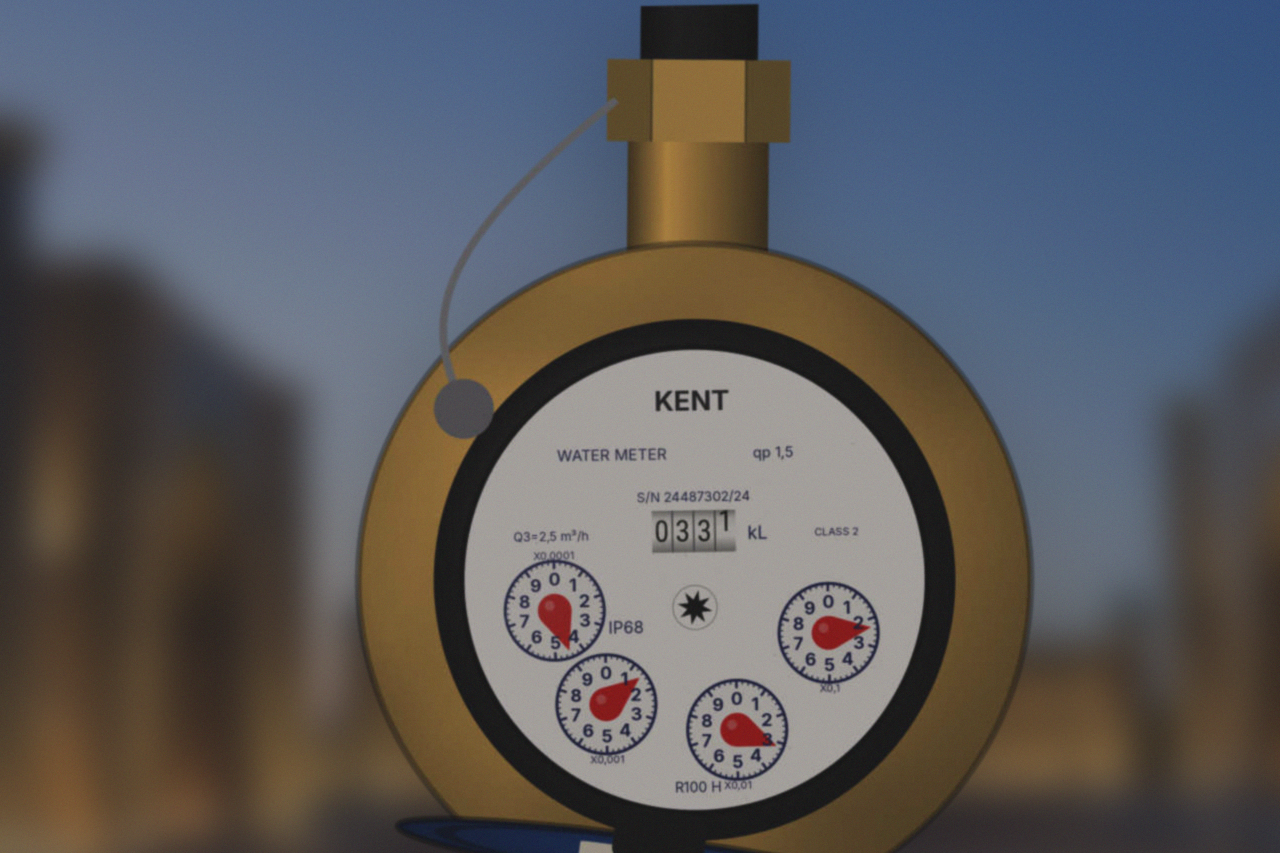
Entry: 331.2314 kL
